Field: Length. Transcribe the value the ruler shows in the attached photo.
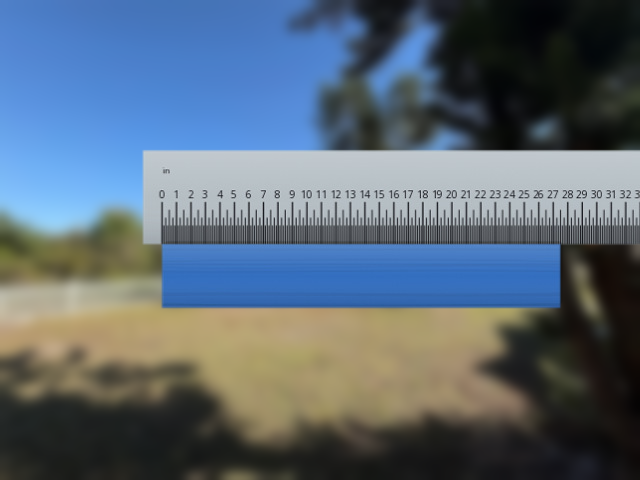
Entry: 27.5 in
